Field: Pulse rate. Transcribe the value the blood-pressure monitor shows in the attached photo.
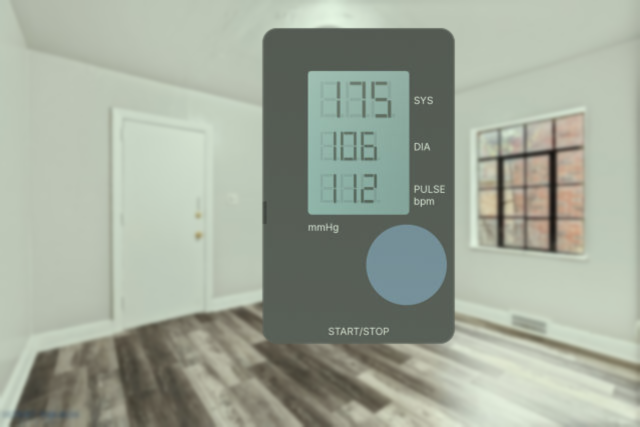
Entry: 112 bpm
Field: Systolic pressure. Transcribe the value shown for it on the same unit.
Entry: 175 mmHg
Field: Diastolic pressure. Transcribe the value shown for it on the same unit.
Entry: 106 mmHg
